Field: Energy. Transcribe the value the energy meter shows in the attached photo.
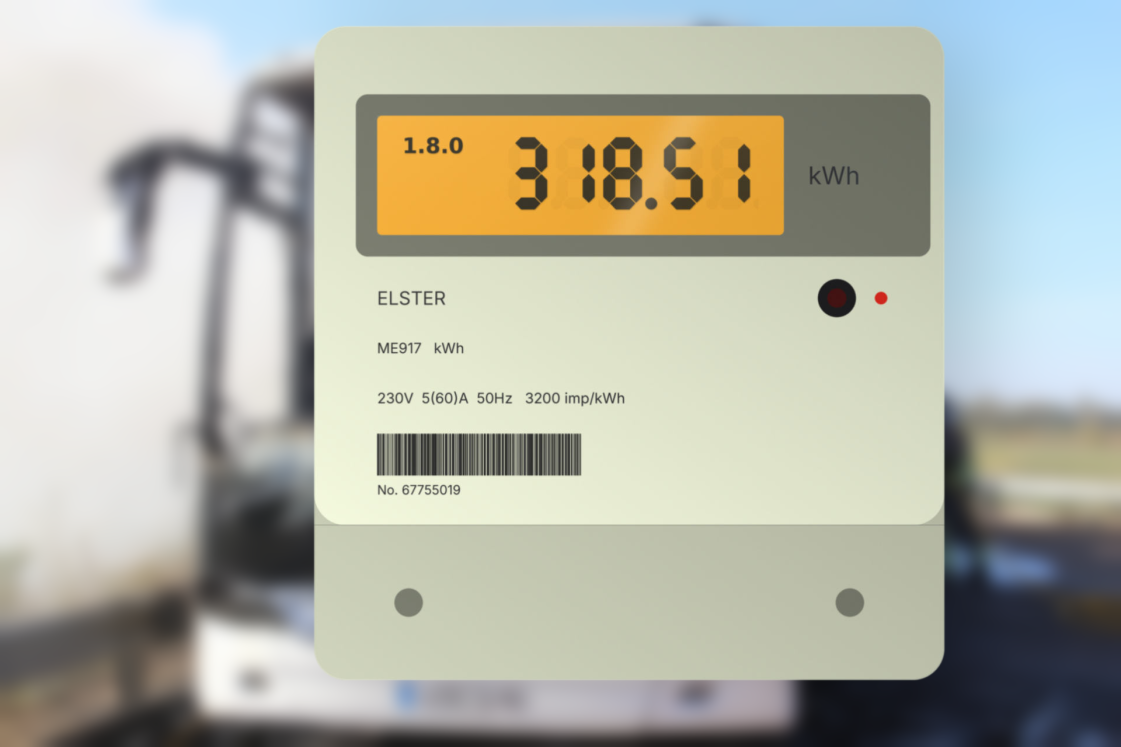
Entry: 318.51 kWh
